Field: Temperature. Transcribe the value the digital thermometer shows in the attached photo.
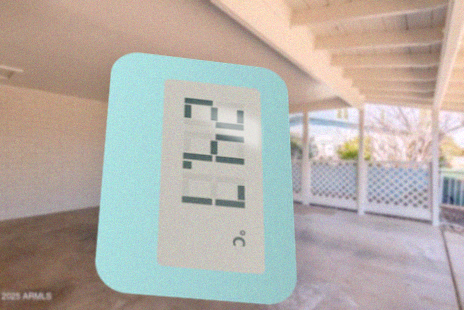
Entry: 24.7 °C
